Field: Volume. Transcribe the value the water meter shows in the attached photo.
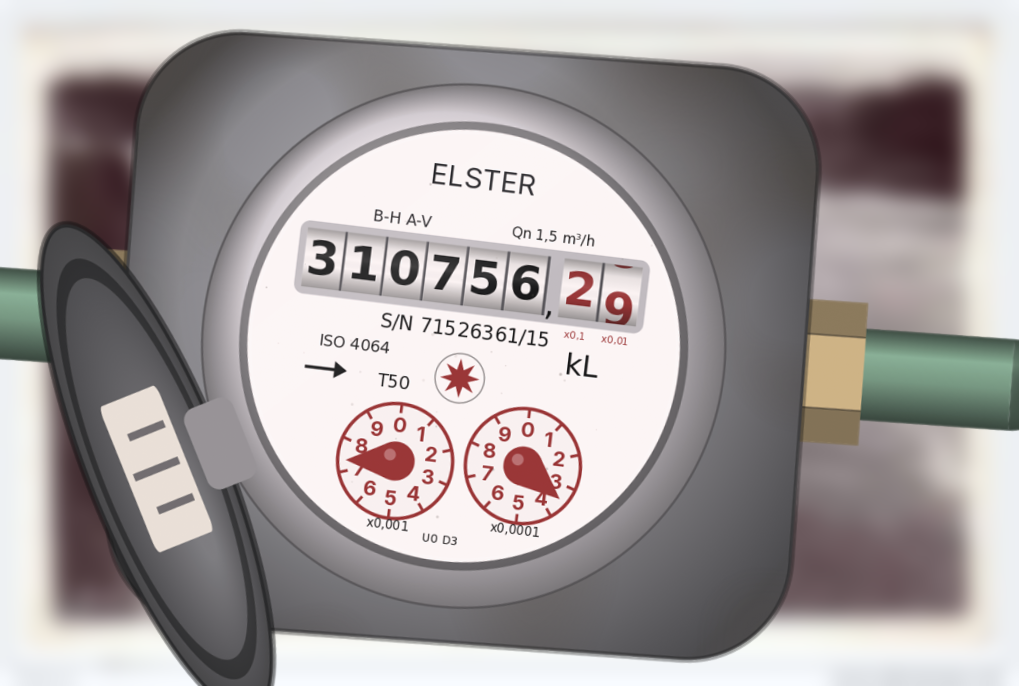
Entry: 310756.2873 kL
